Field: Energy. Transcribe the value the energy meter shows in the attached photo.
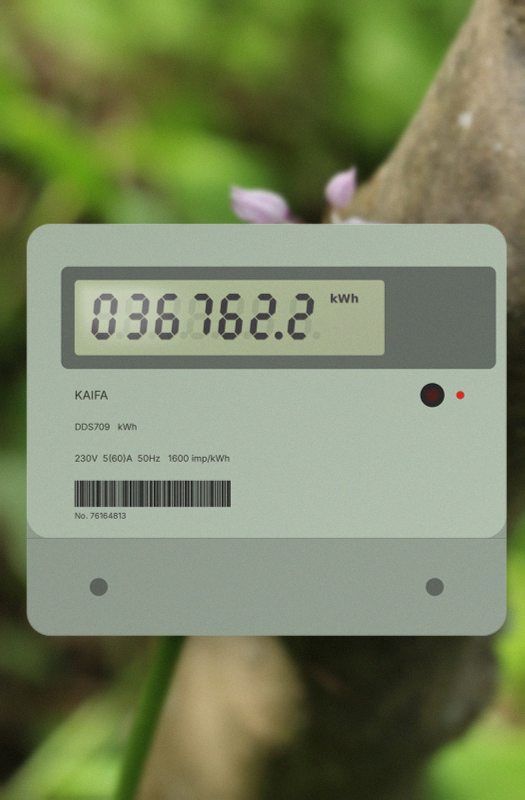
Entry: 36762.2 kWh
